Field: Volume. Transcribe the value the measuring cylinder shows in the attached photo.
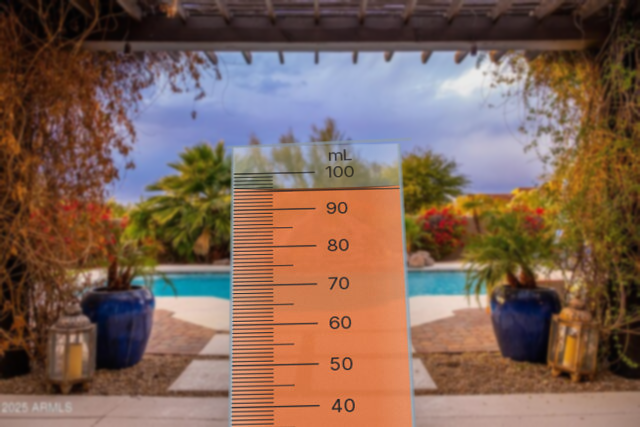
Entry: 95 mL
